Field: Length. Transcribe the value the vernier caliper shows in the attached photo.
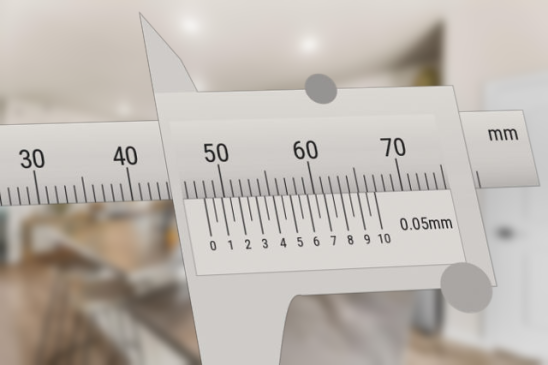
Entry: 47.8 mm
